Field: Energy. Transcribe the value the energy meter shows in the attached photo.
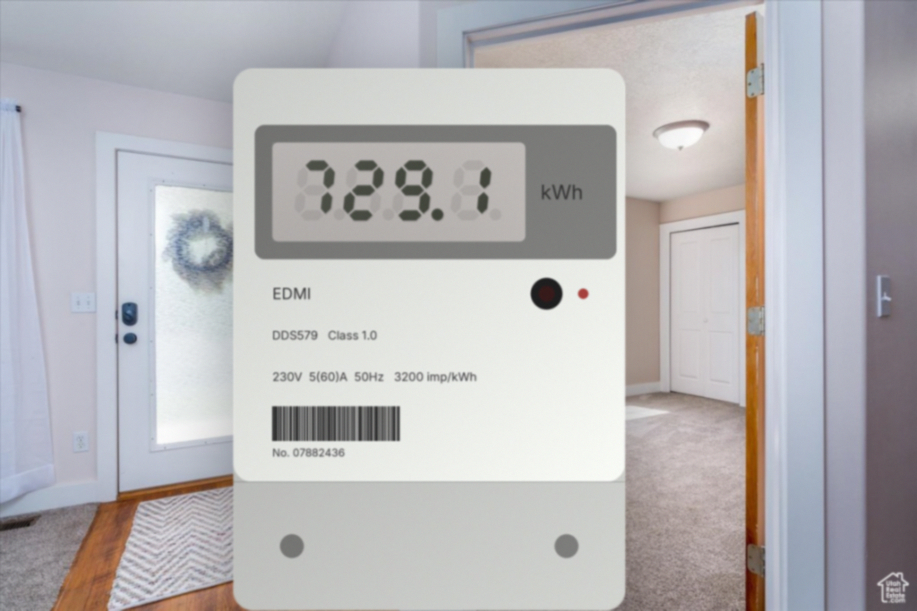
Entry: 729.1 kWh
